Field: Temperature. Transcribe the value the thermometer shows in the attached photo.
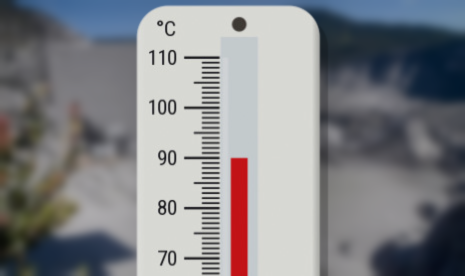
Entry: 90 °C
